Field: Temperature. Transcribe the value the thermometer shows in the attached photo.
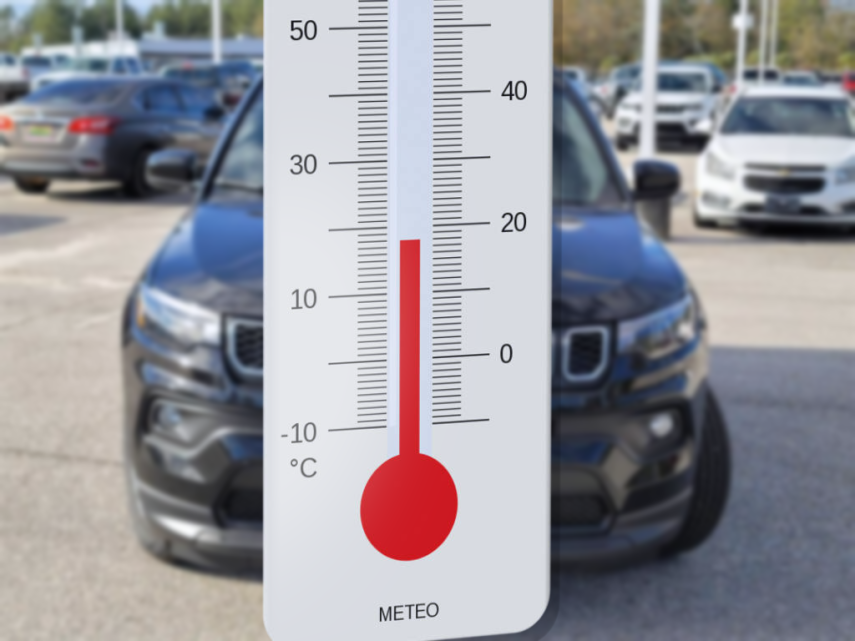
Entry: 18 °C
